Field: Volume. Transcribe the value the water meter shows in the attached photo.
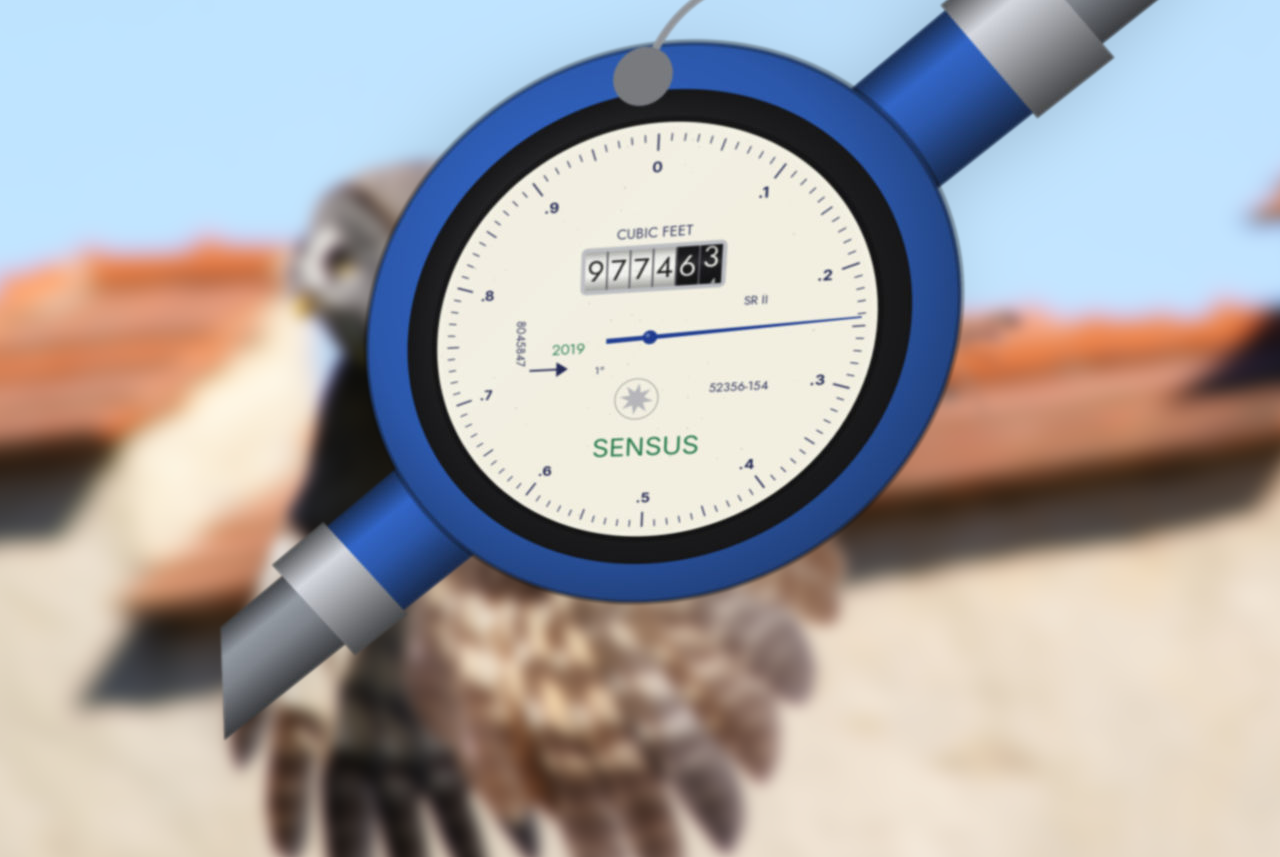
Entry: 977463.24 ft³
